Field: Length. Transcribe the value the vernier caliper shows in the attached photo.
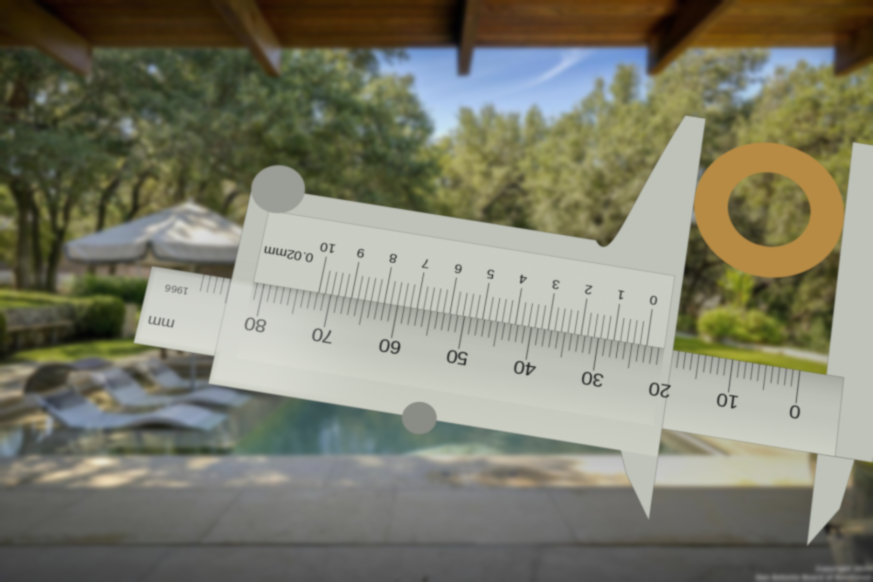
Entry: 22.8 mm
